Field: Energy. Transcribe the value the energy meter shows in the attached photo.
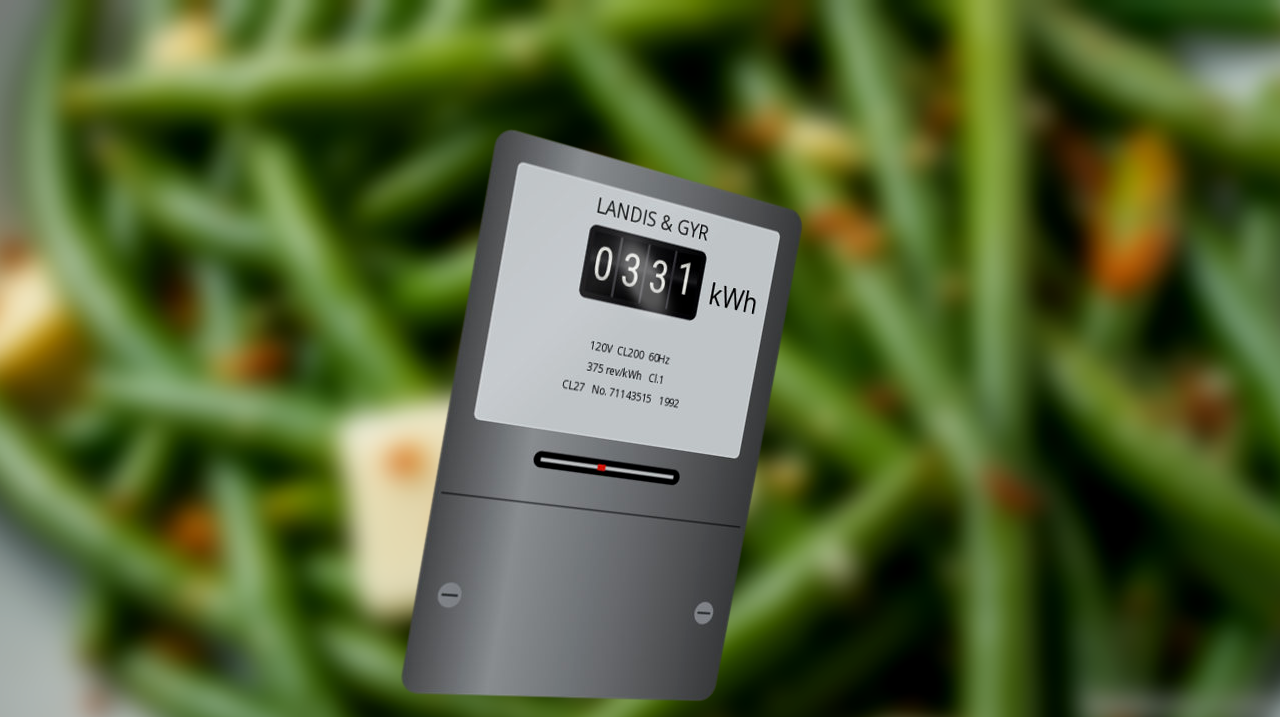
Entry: 331 kWh
